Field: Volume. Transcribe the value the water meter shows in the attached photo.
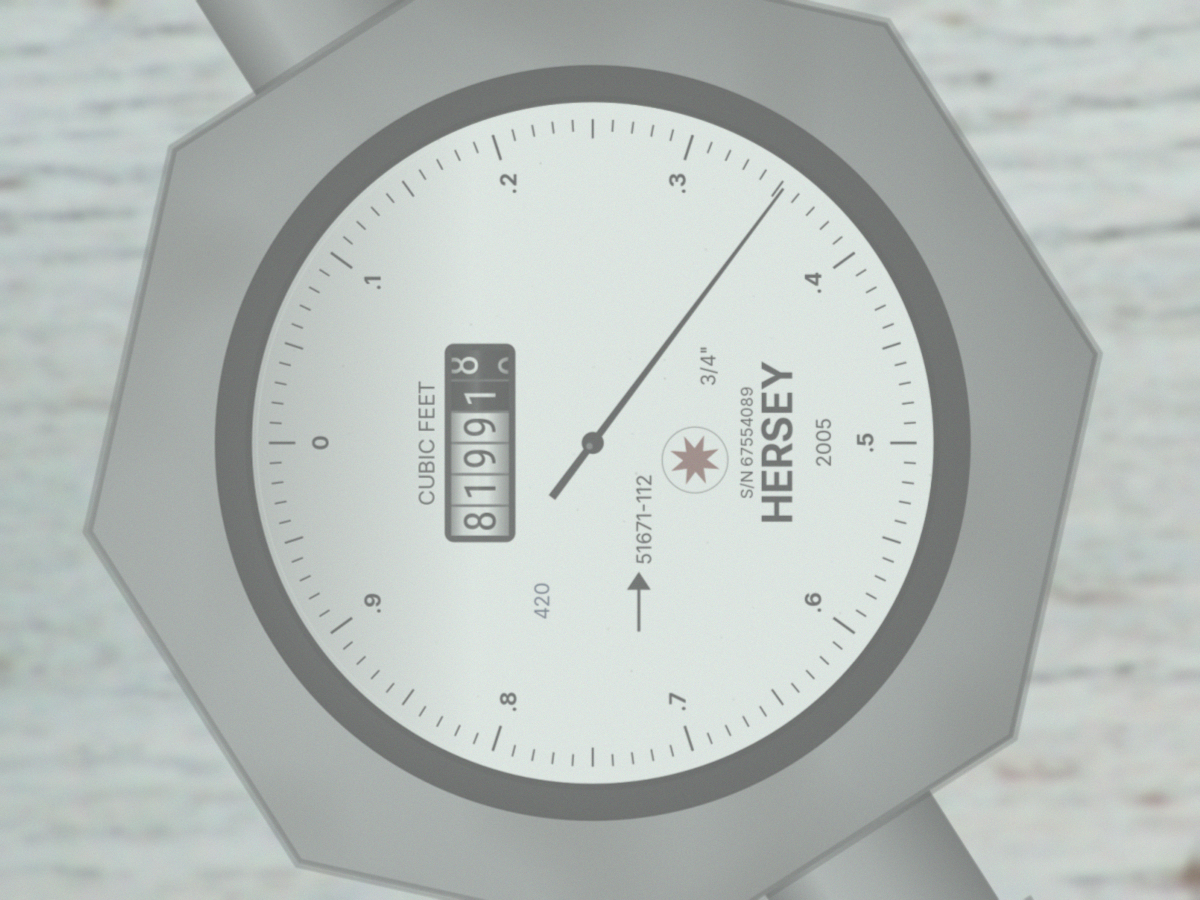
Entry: 819918.35 ft³
